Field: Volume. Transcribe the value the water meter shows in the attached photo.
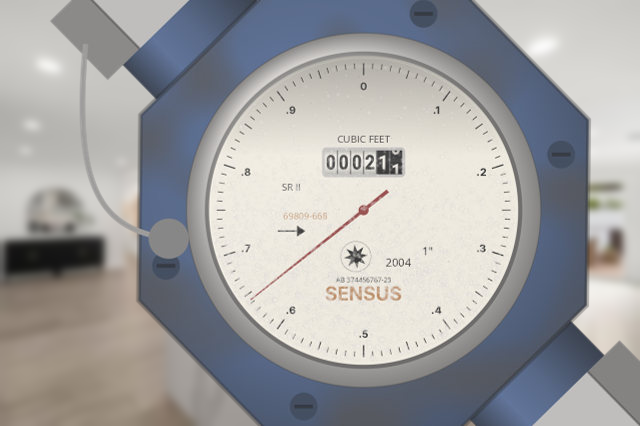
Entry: 210.64 ft³
